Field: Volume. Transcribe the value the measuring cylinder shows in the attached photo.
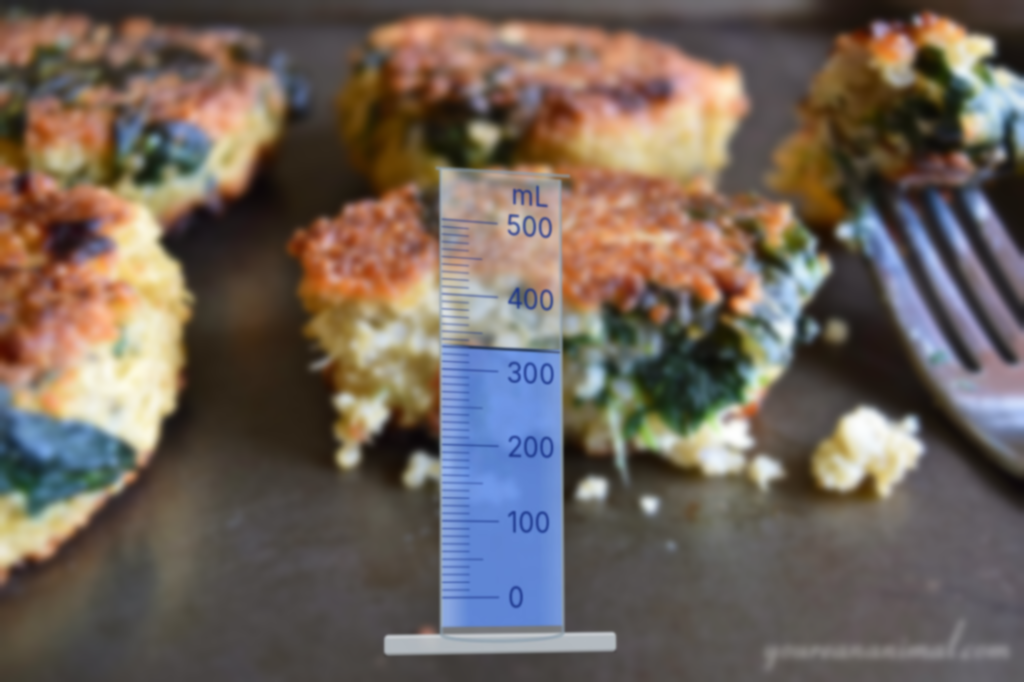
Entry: 330 mL
